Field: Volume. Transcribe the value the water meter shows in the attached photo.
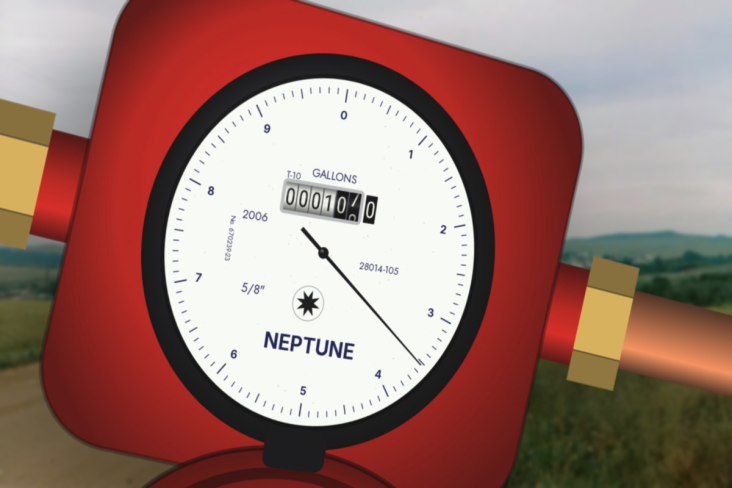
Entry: 1073.5 gal
